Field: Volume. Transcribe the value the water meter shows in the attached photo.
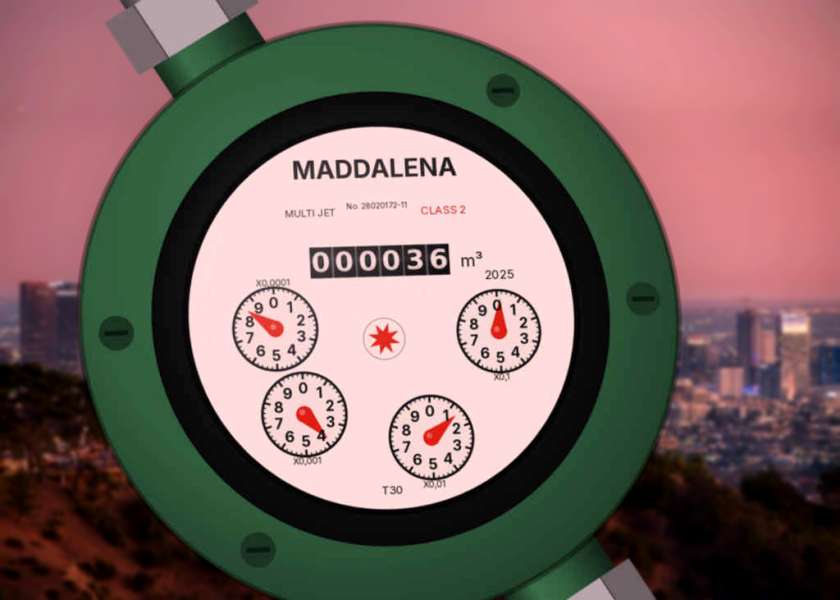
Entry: 36.0138 m³
